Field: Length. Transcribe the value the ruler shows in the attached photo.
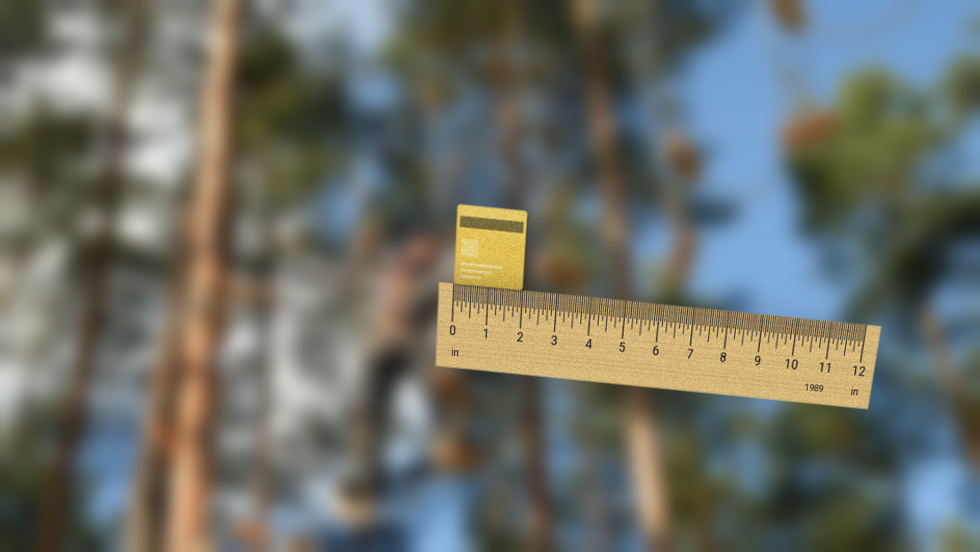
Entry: 2 in
